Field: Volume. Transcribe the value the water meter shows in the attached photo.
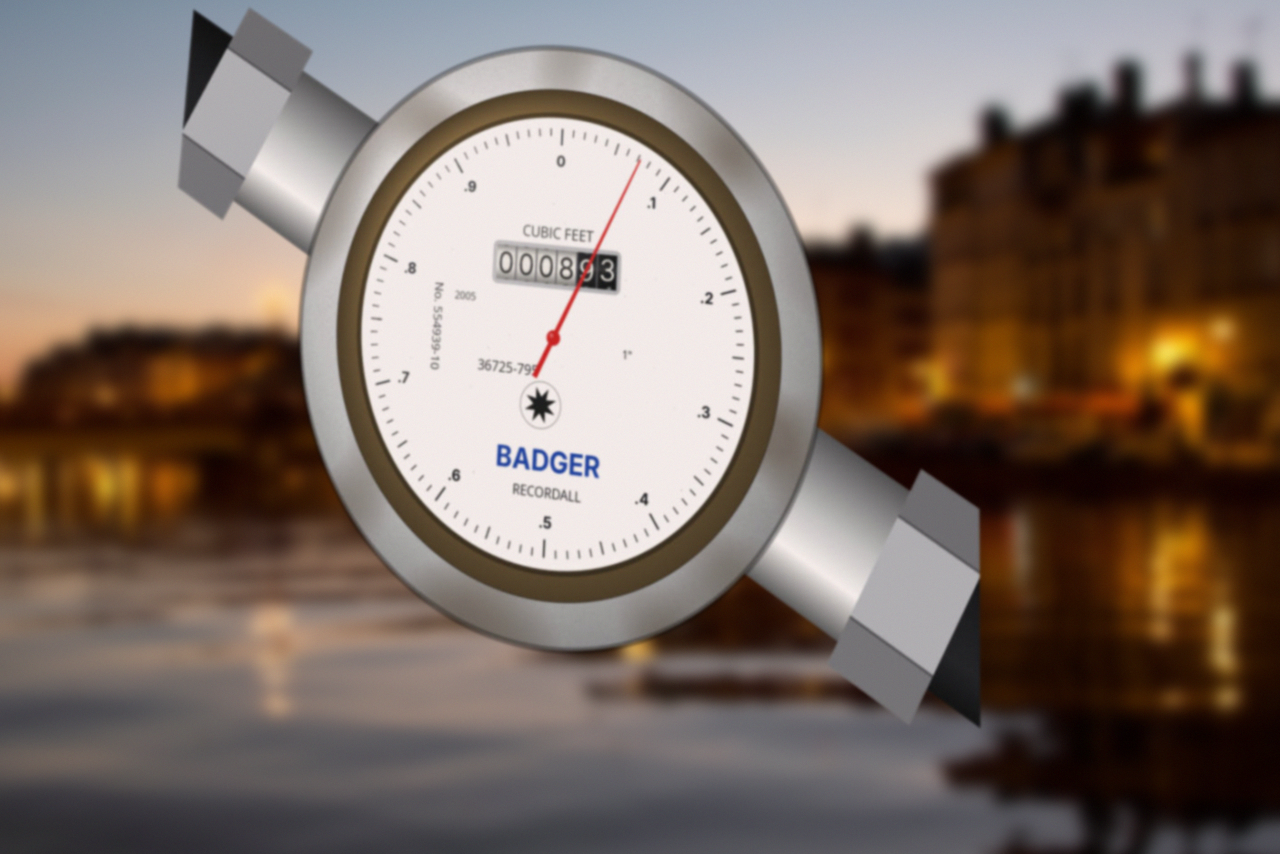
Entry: 893.07 ft³
